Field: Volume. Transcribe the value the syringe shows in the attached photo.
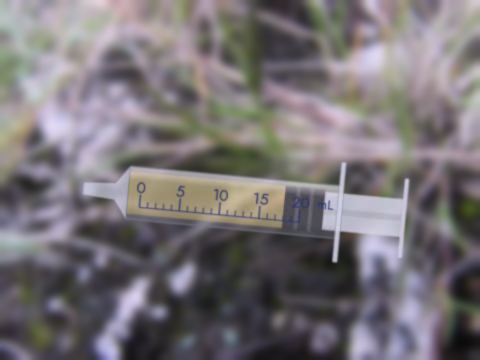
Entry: 18 mL
